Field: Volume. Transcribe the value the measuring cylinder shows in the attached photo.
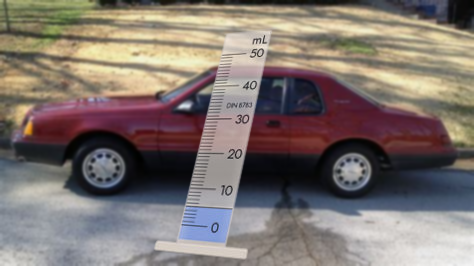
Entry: 5 mL
